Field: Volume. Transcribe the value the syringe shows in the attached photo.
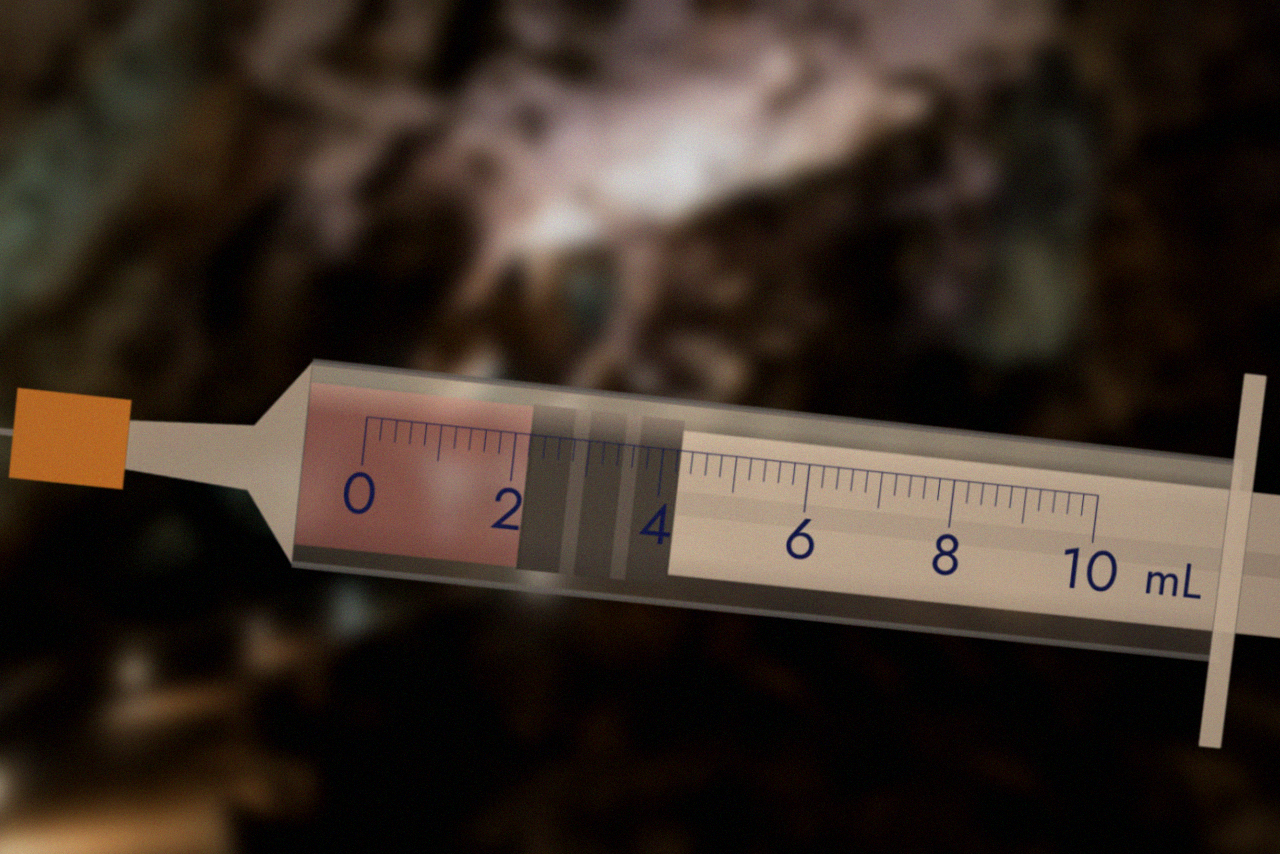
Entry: 2.2 mL
